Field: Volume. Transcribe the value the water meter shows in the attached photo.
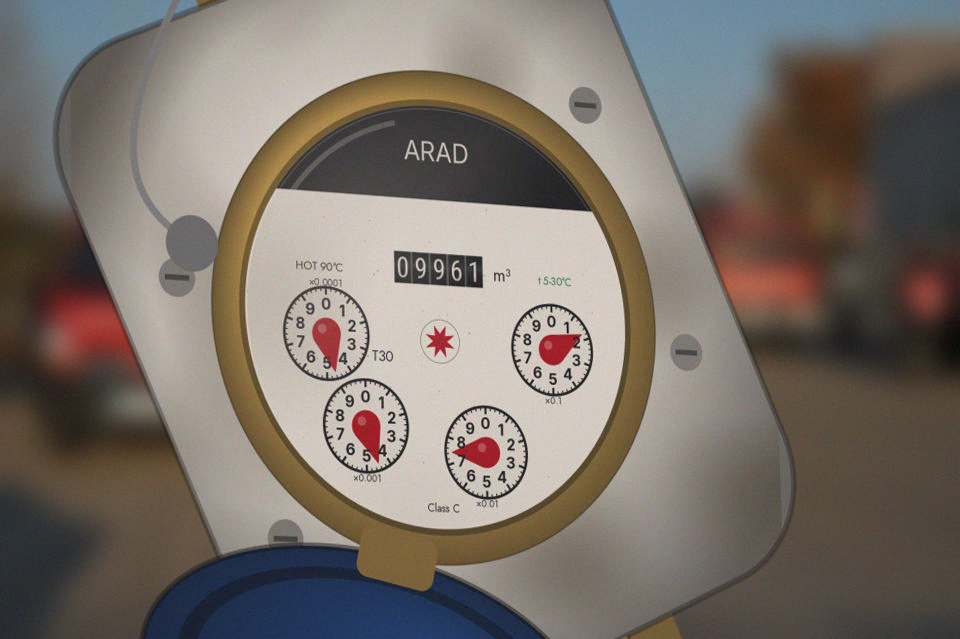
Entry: 9961.1744 m³
